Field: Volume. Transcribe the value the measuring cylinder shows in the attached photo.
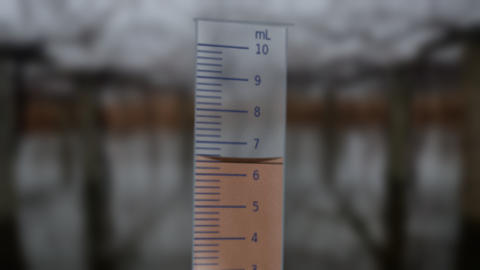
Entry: 6.4 mL
